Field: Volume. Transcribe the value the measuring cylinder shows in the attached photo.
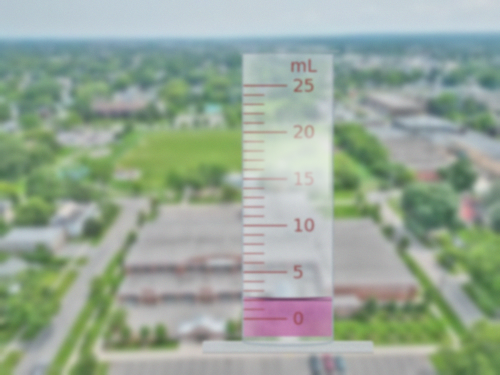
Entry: 2 mL
